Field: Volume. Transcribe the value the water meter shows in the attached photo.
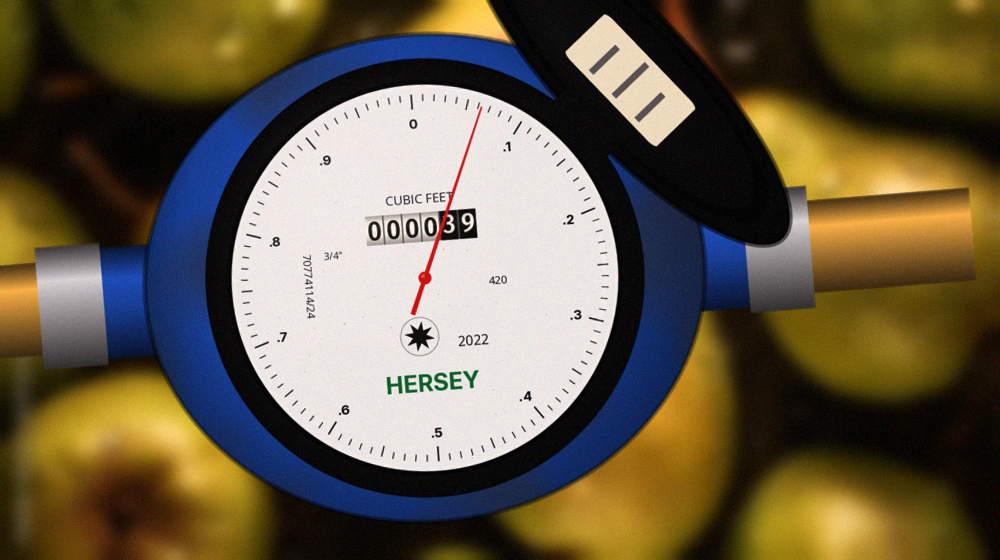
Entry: 39.06 ft³
